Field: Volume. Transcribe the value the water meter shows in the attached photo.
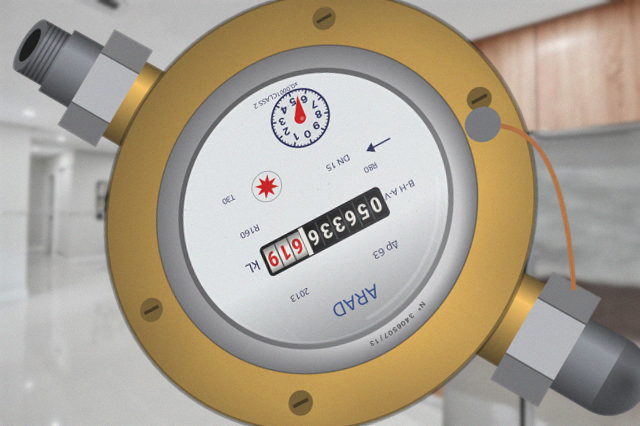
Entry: 56336.6195 kL
